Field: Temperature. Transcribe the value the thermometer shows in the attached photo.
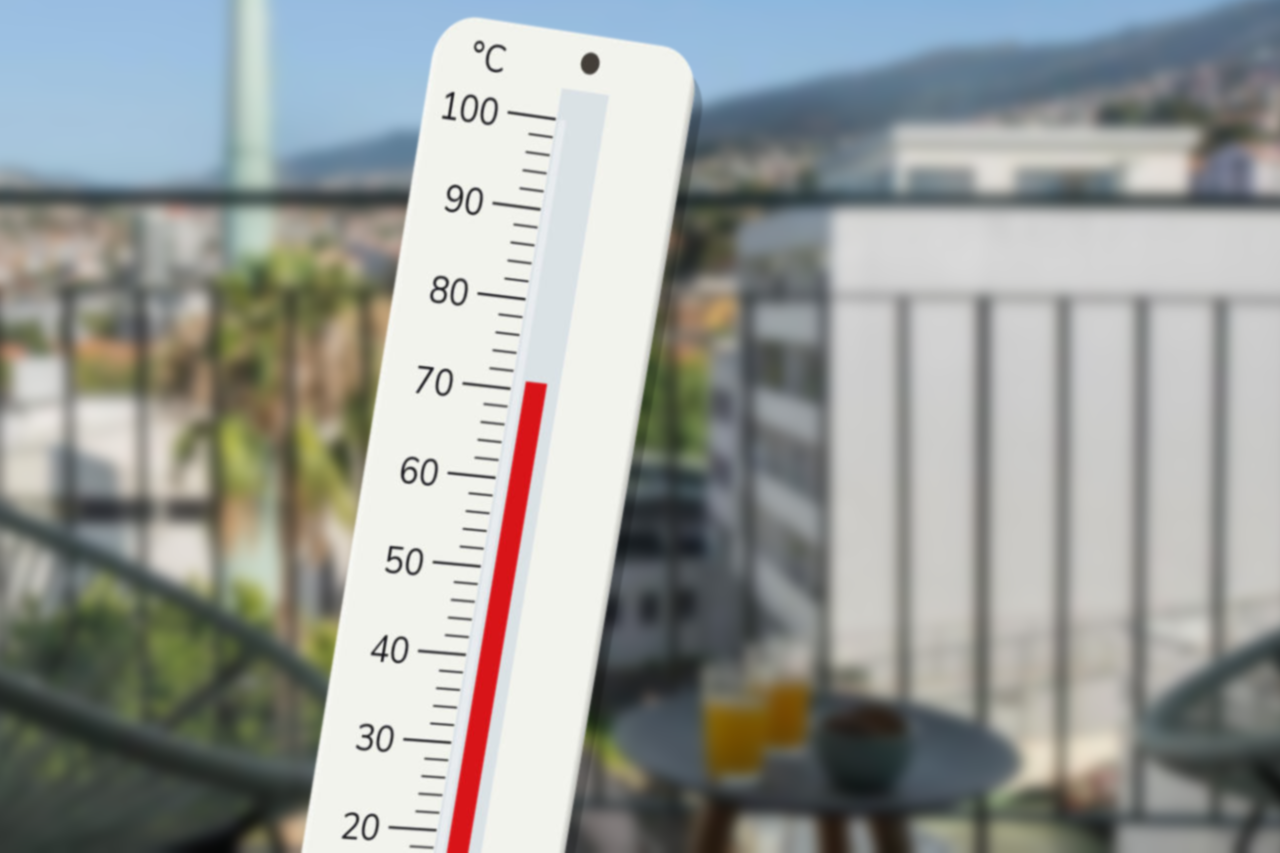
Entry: 71 °C
